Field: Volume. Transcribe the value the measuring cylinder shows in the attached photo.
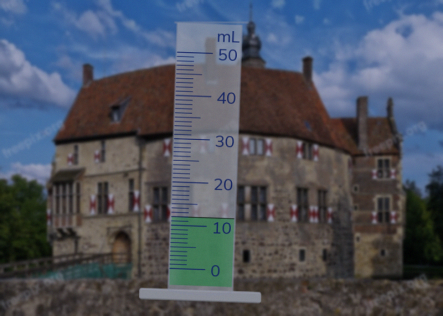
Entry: 12 mL
